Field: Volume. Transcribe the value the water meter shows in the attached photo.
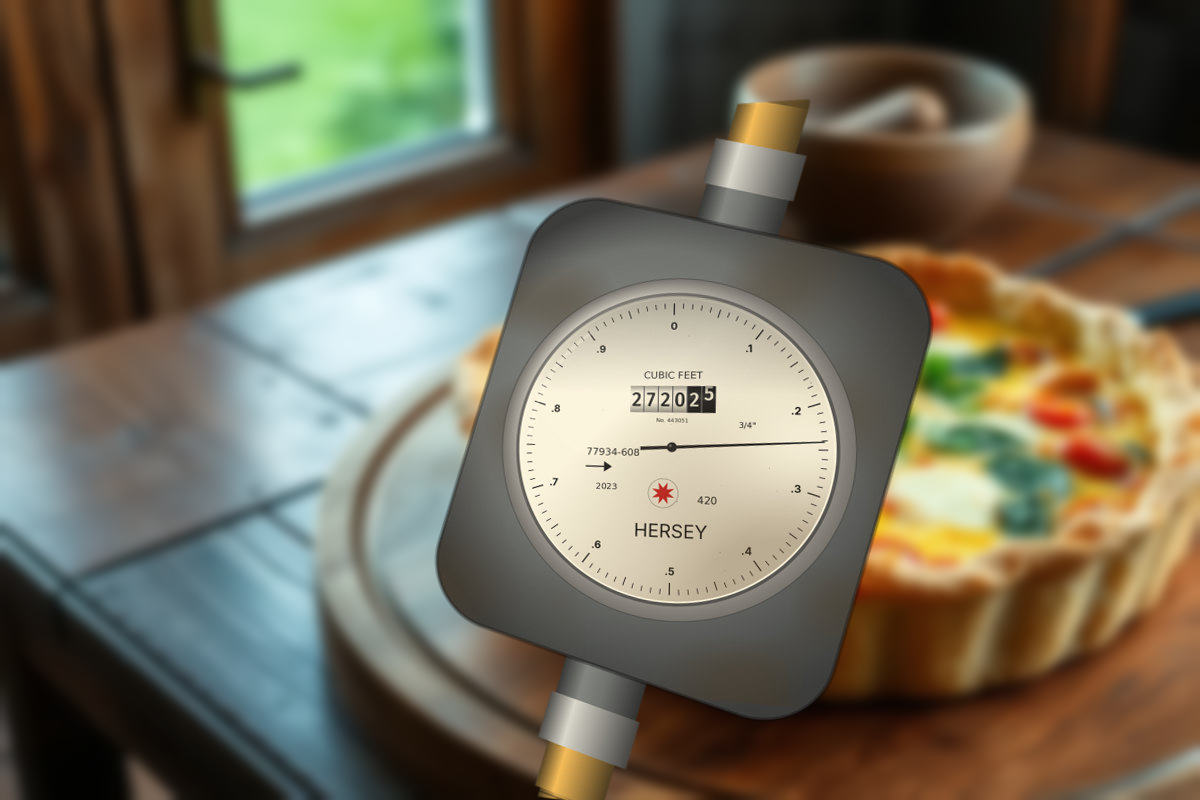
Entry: 272025.24 ft³
